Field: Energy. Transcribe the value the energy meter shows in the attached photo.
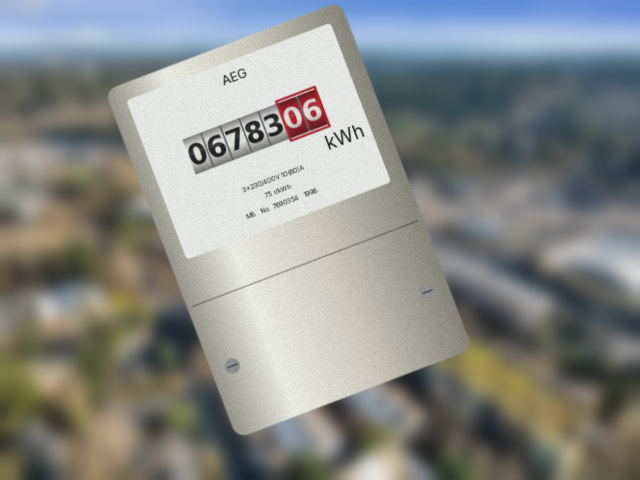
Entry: 6783.06 kWh
